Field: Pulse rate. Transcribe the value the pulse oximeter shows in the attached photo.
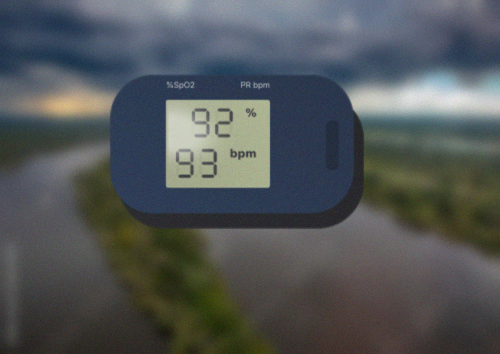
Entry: 93 bpm
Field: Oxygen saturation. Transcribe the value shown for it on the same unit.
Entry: 92 %
